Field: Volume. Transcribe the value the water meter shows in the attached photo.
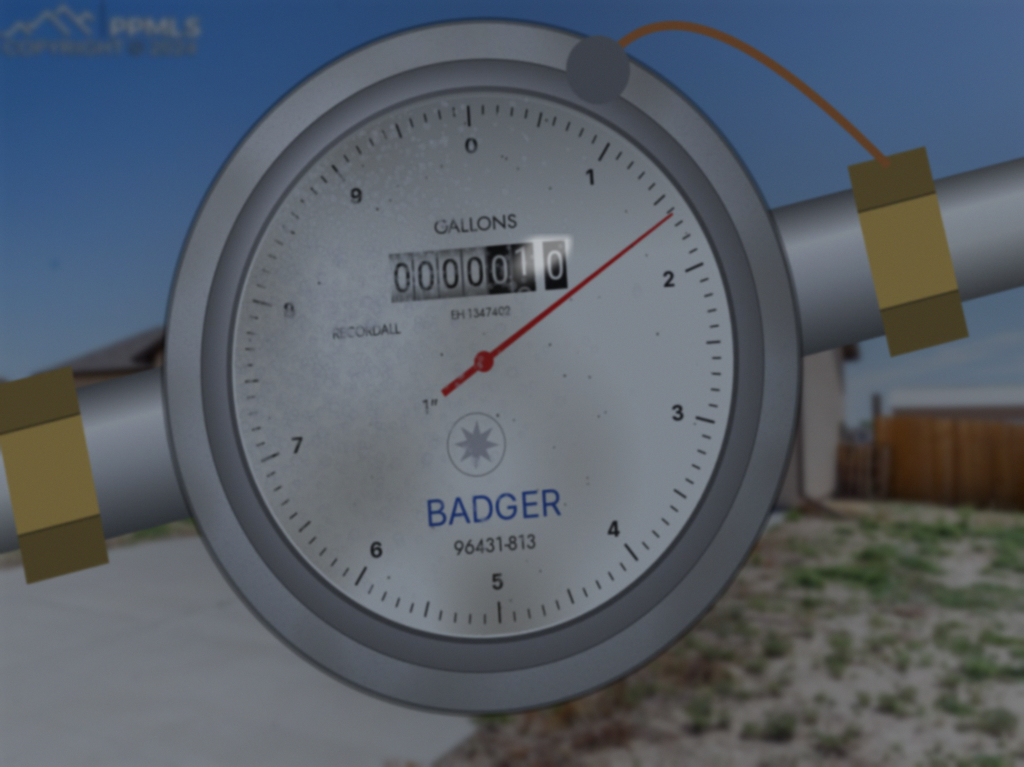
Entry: 11.6 gal
